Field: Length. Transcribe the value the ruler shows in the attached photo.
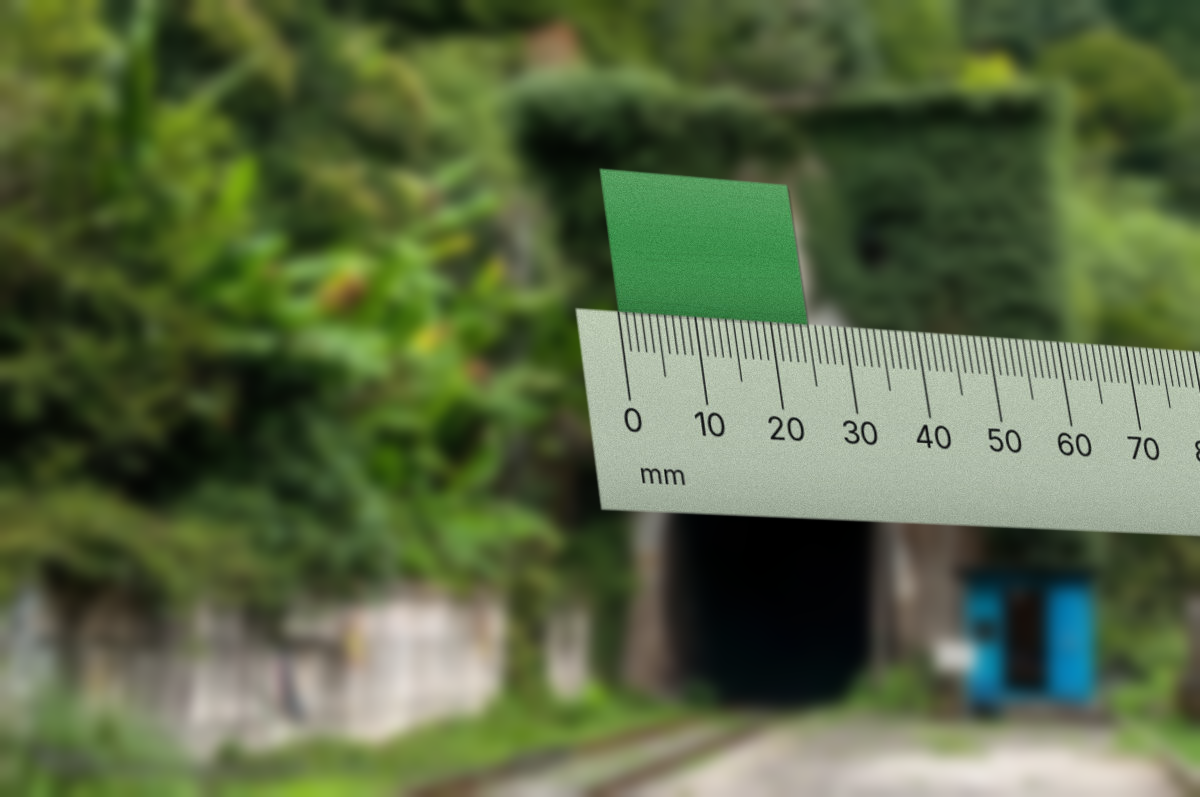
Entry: 25 mm
